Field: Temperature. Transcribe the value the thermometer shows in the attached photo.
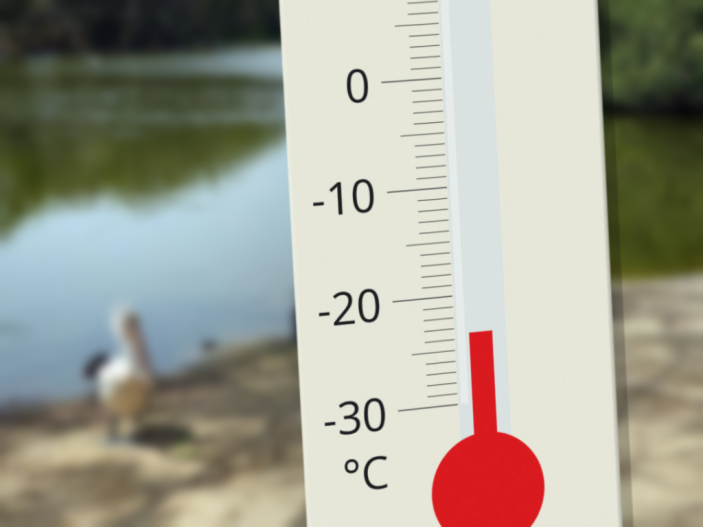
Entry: -23.5 °C
